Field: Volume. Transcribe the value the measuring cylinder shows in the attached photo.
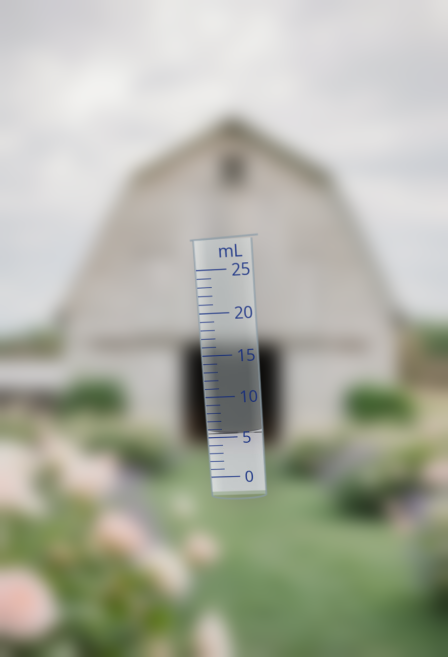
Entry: 5.5 mL
